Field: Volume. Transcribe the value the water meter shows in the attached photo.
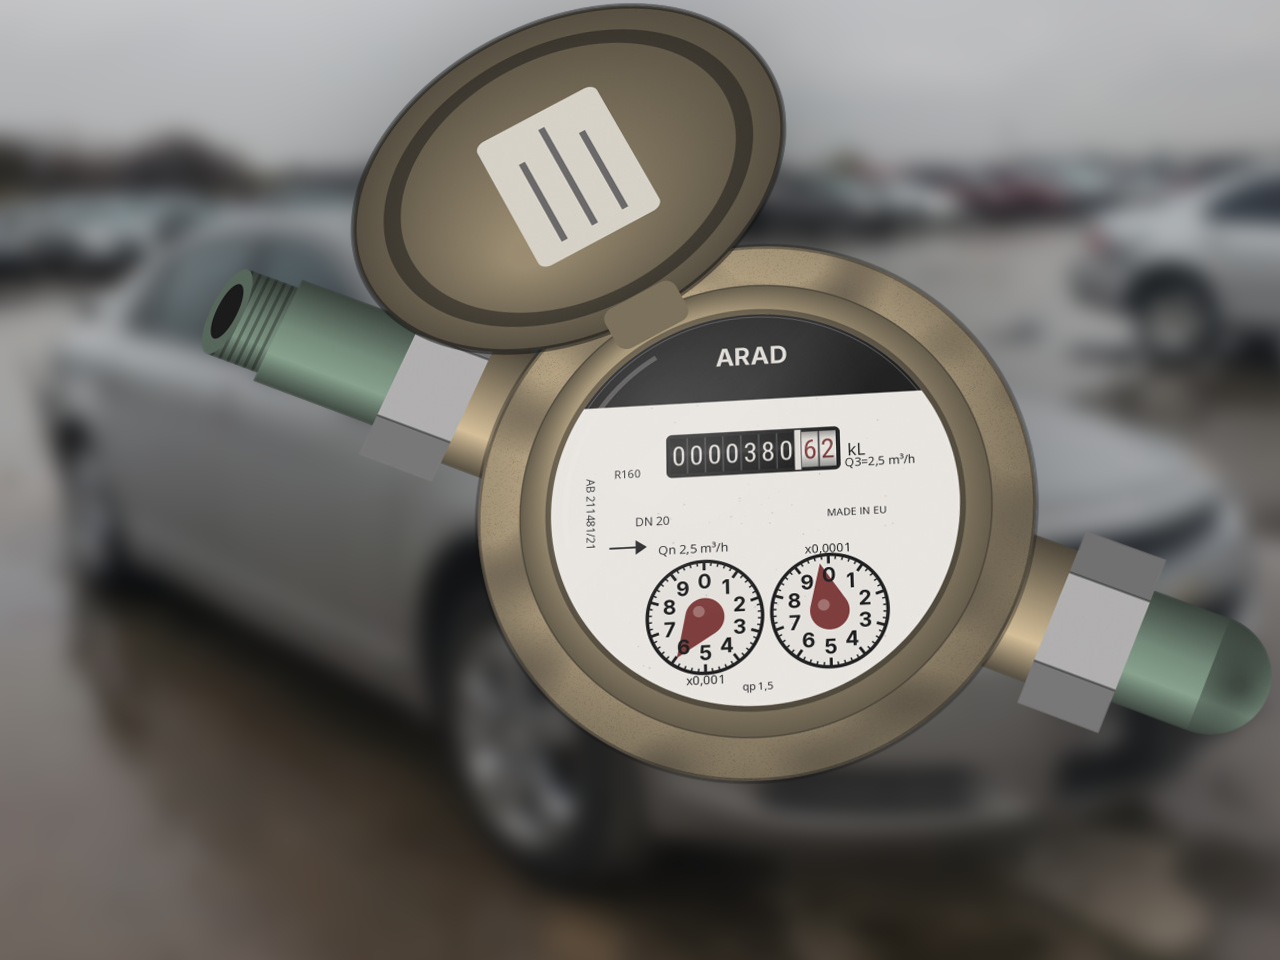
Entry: 380.6259 kL
